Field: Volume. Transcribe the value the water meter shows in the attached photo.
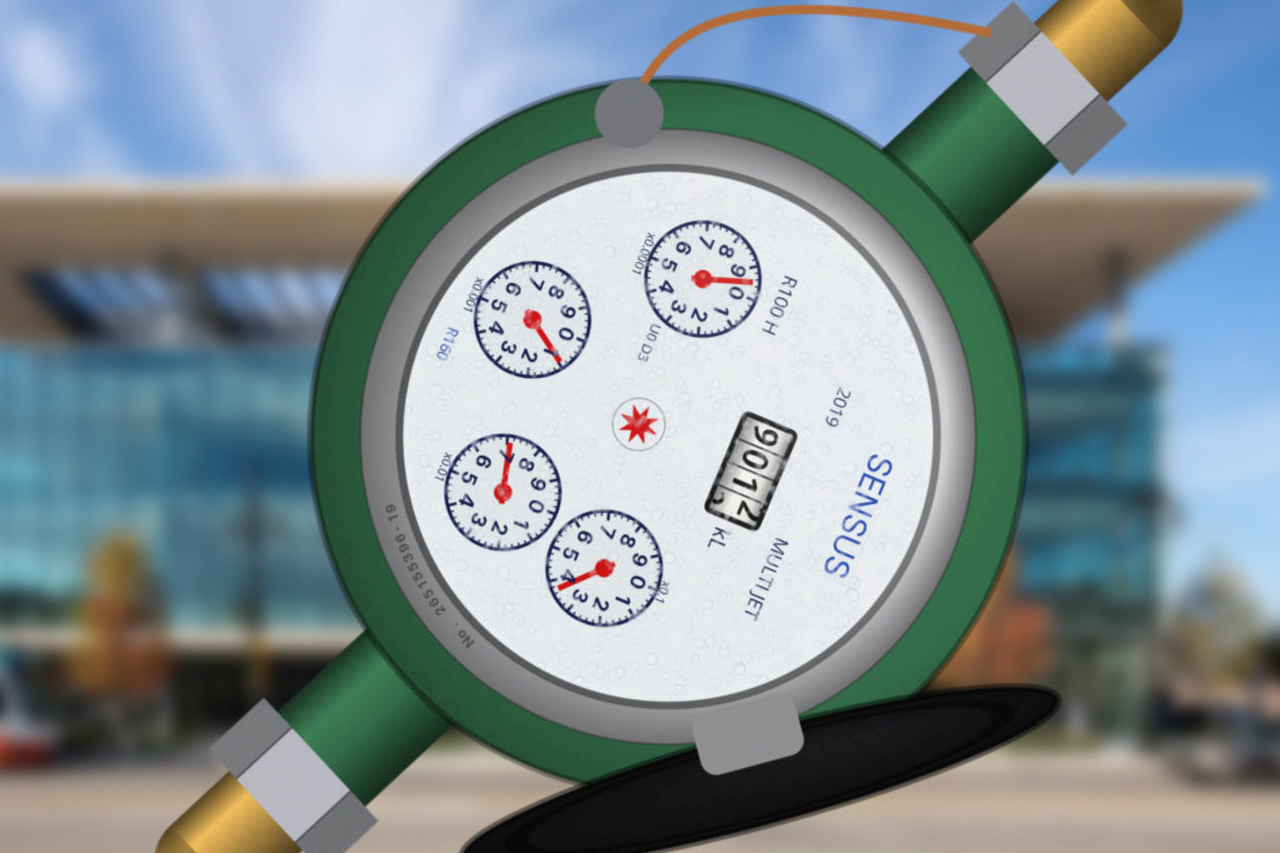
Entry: 9012.3709 kL
